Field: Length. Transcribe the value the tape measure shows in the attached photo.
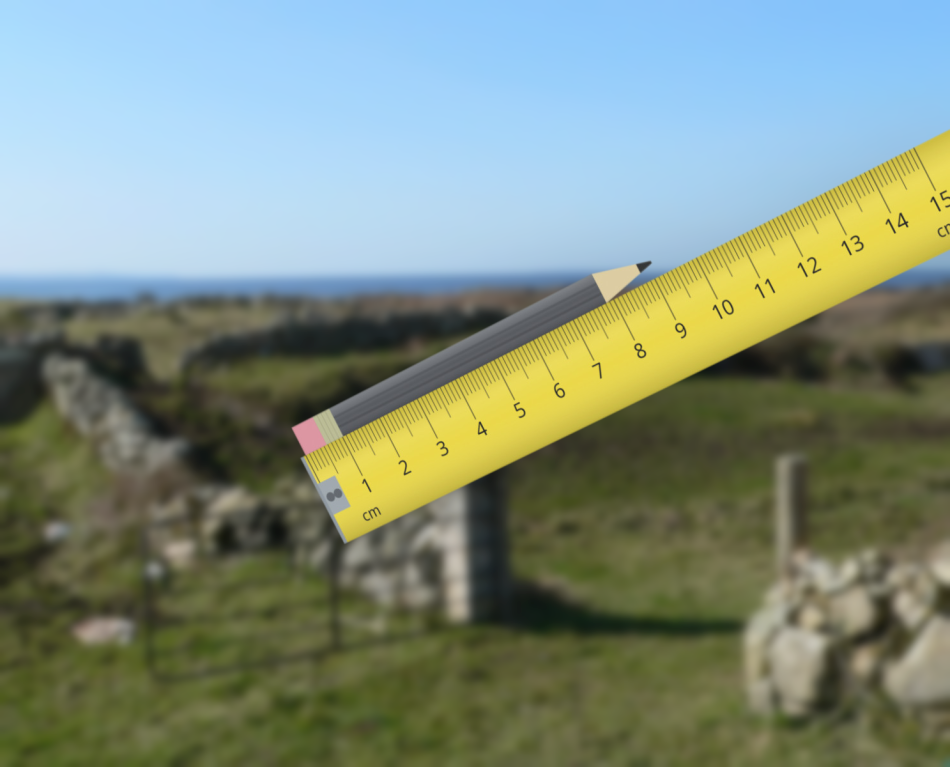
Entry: 9.1 cm
